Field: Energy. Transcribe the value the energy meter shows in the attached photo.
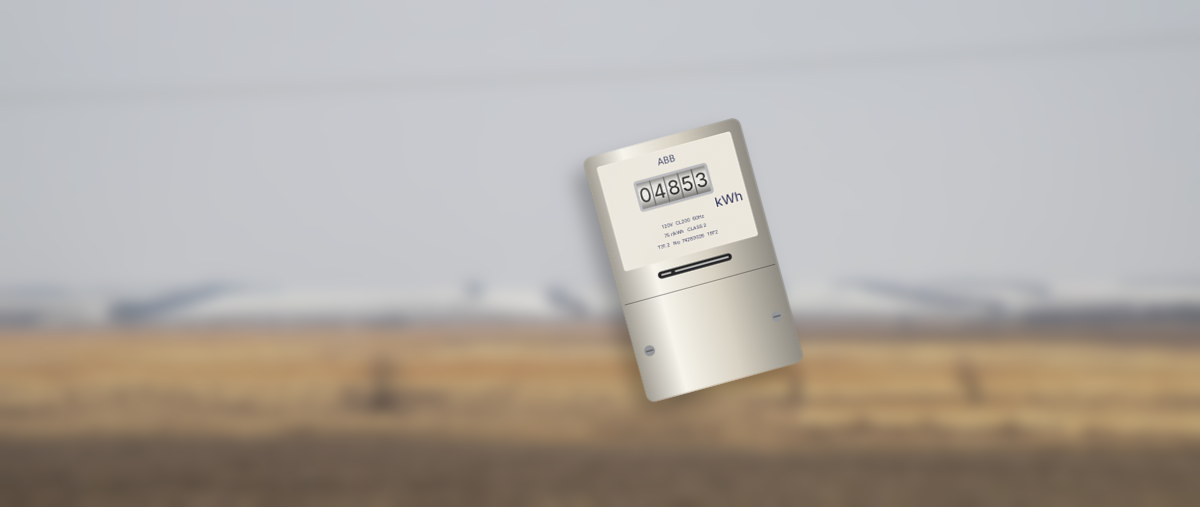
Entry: 4853 kWh
